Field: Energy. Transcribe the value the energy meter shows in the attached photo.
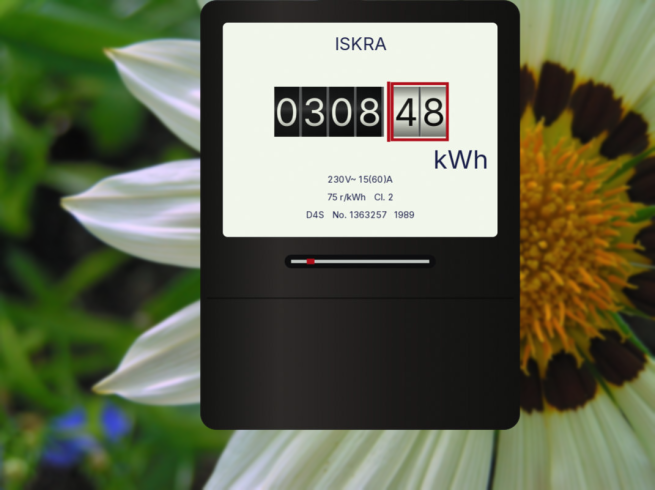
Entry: 308.48 kWh
